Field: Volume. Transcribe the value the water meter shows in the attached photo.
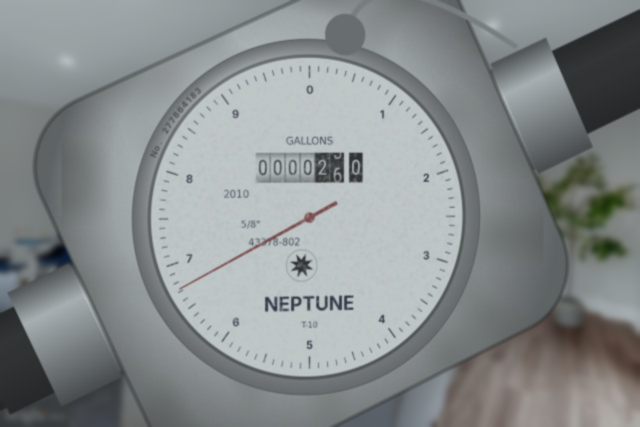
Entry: 256.7 gal
